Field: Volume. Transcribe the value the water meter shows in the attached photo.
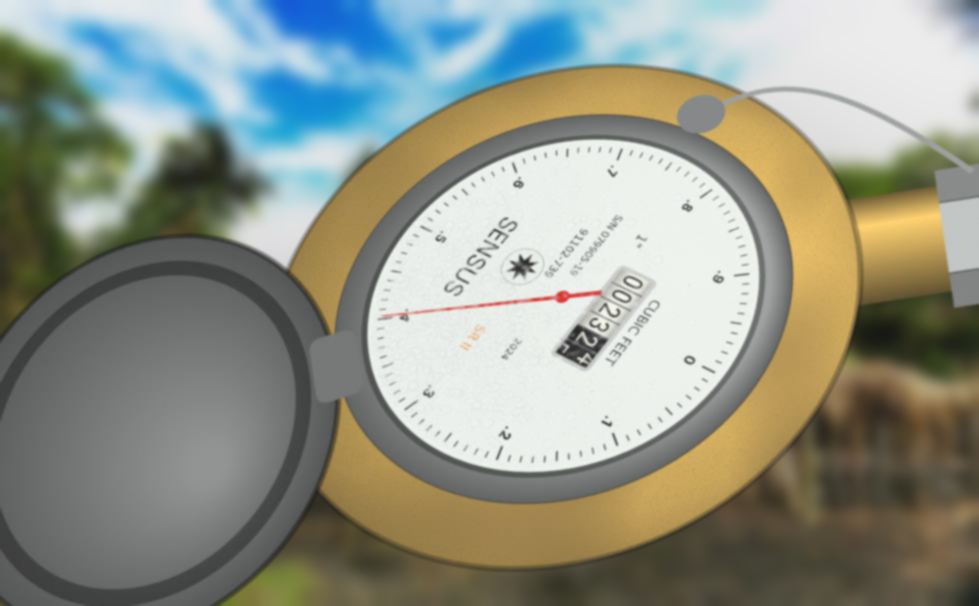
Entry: 2324.40 ft³
